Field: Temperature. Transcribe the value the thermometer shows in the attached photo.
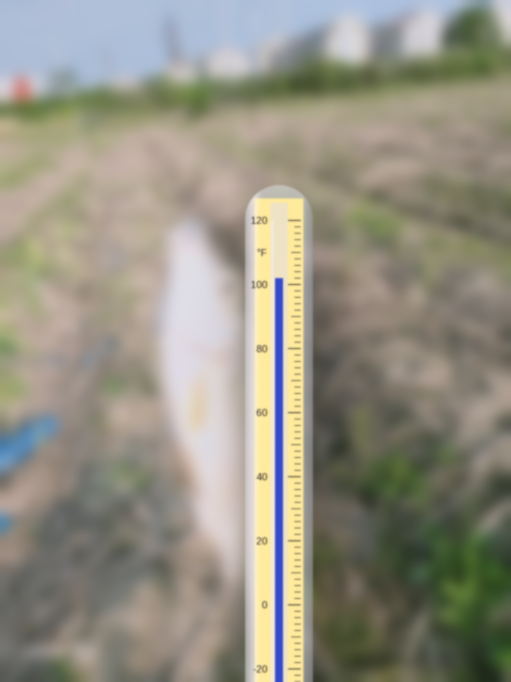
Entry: 102 °F
